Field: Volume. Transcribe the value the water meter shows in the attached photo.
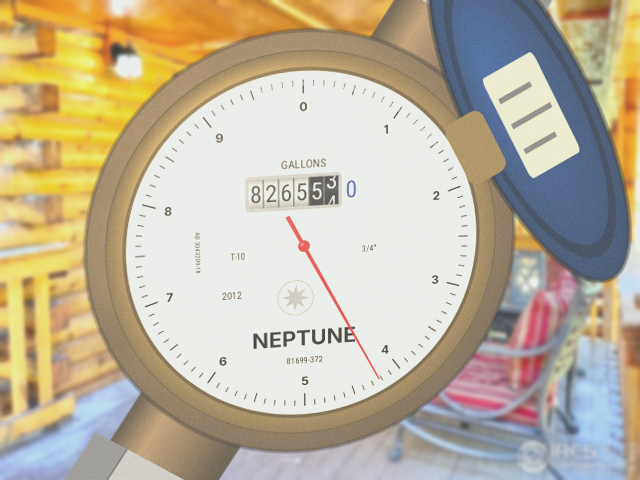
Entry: 8265534.2 gal
